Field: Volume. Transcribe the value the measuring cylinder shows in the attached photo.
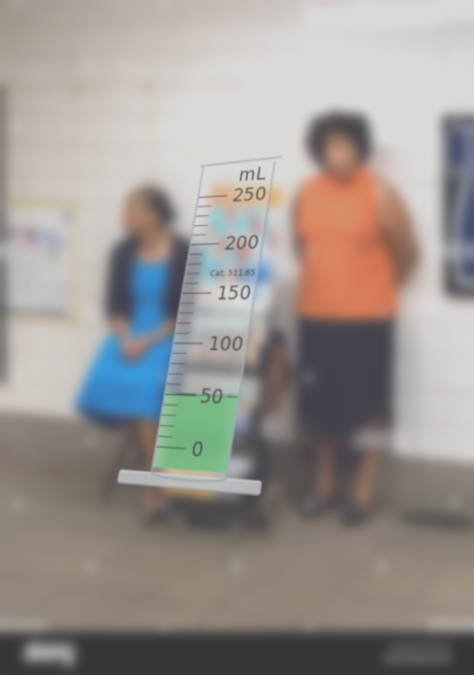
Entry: 50 mL
